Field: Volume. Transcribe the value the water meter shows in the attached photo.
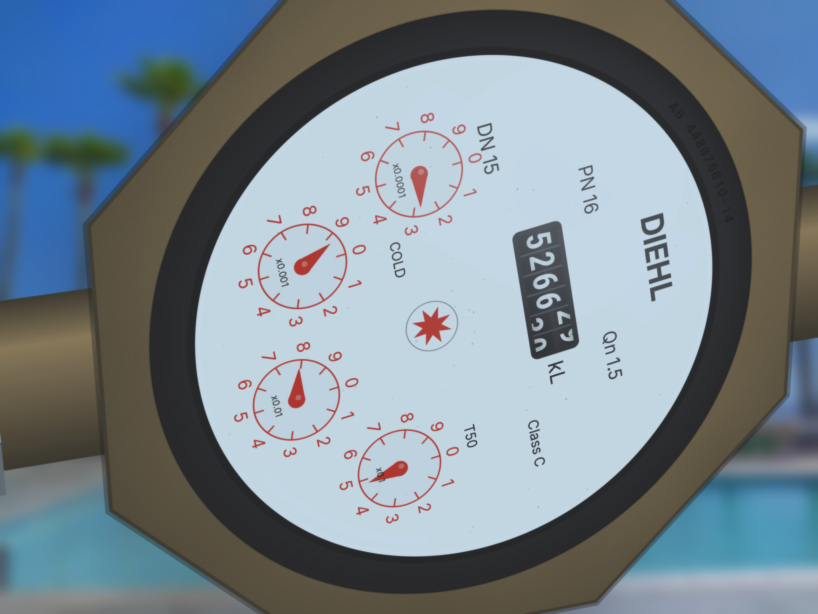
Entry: 526629.4792 kL
